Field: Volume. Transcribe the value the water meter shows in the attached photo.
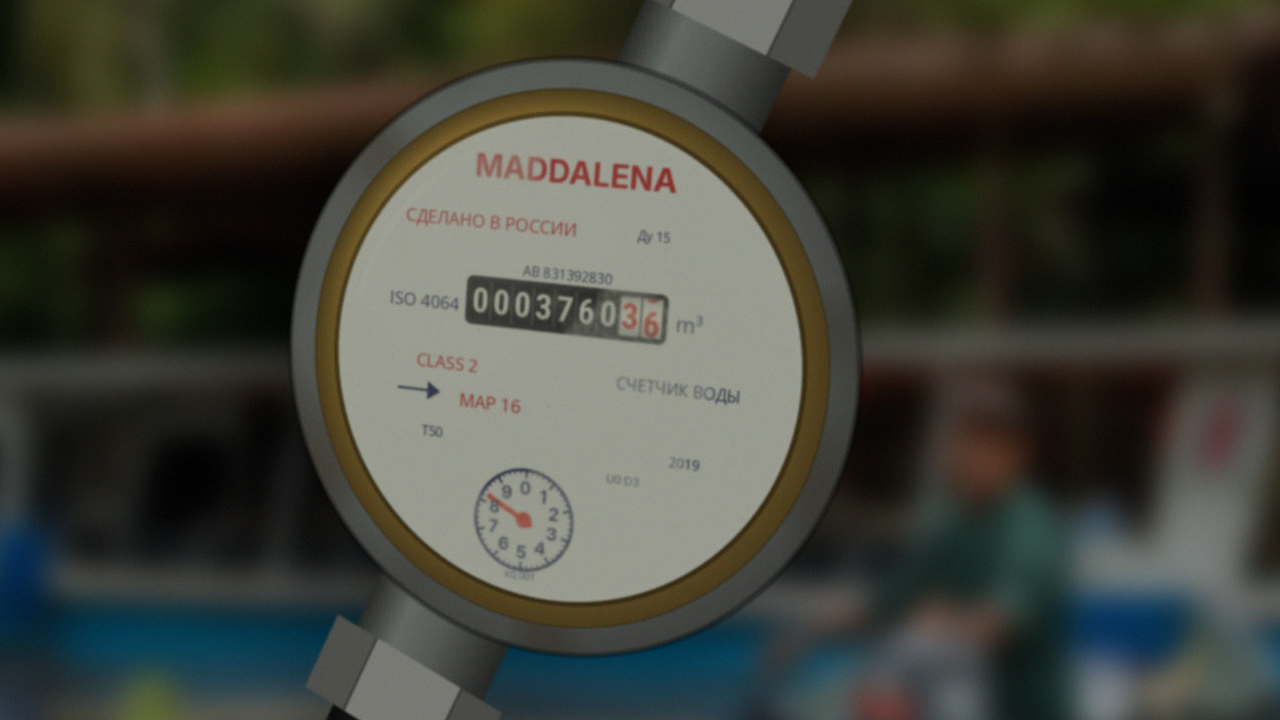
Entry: 3760.358 m³
